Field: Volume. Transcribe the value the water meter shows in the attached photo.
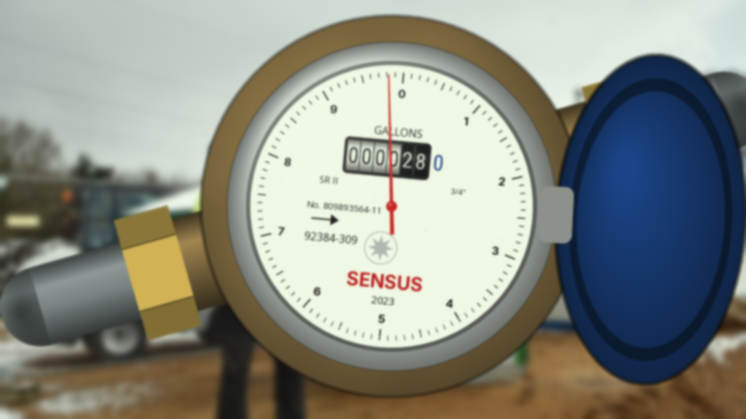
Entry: 279.8 gal
